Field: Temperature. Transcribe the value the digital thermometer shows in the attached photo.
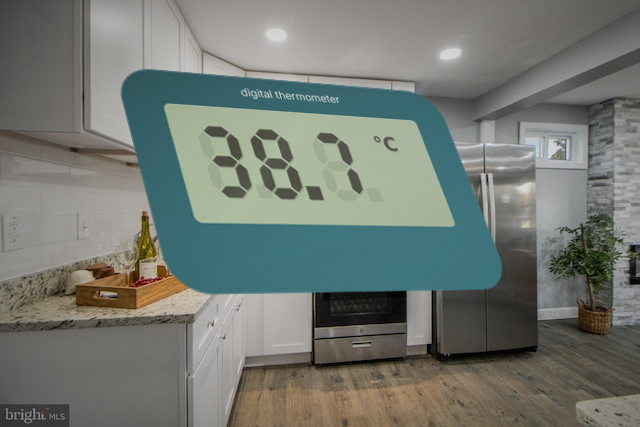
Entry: 38.7 °C
